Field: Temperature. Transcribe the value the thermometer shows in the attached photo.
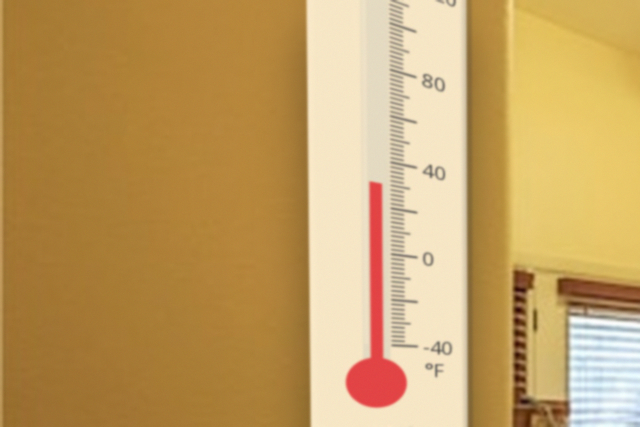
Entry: 30 °F
